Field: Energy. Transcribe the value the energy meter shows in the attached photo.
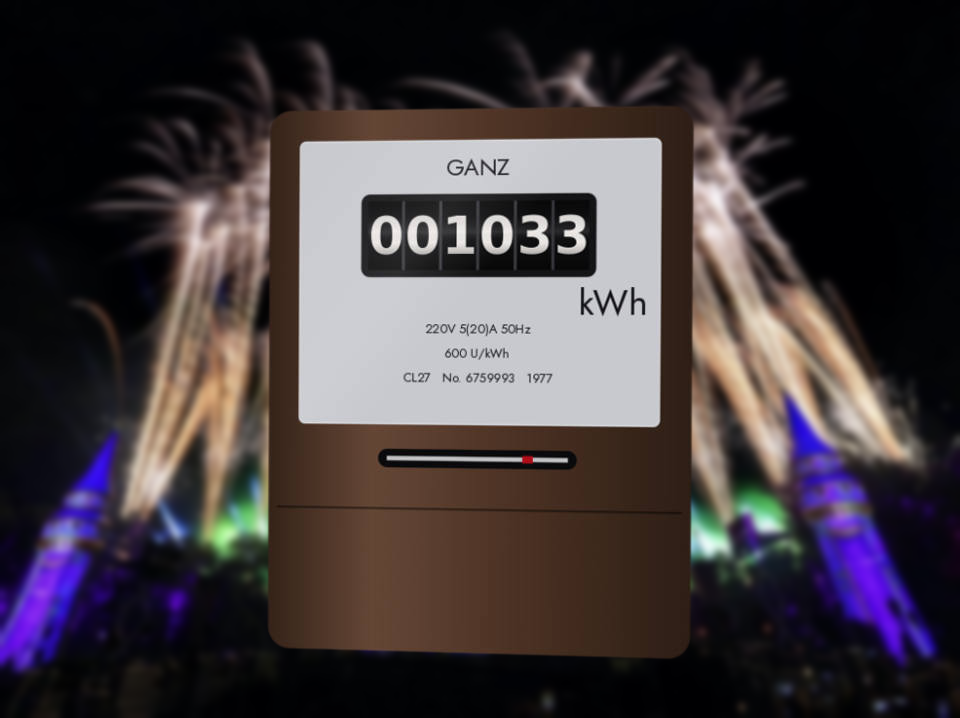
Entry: 1033 kWh
